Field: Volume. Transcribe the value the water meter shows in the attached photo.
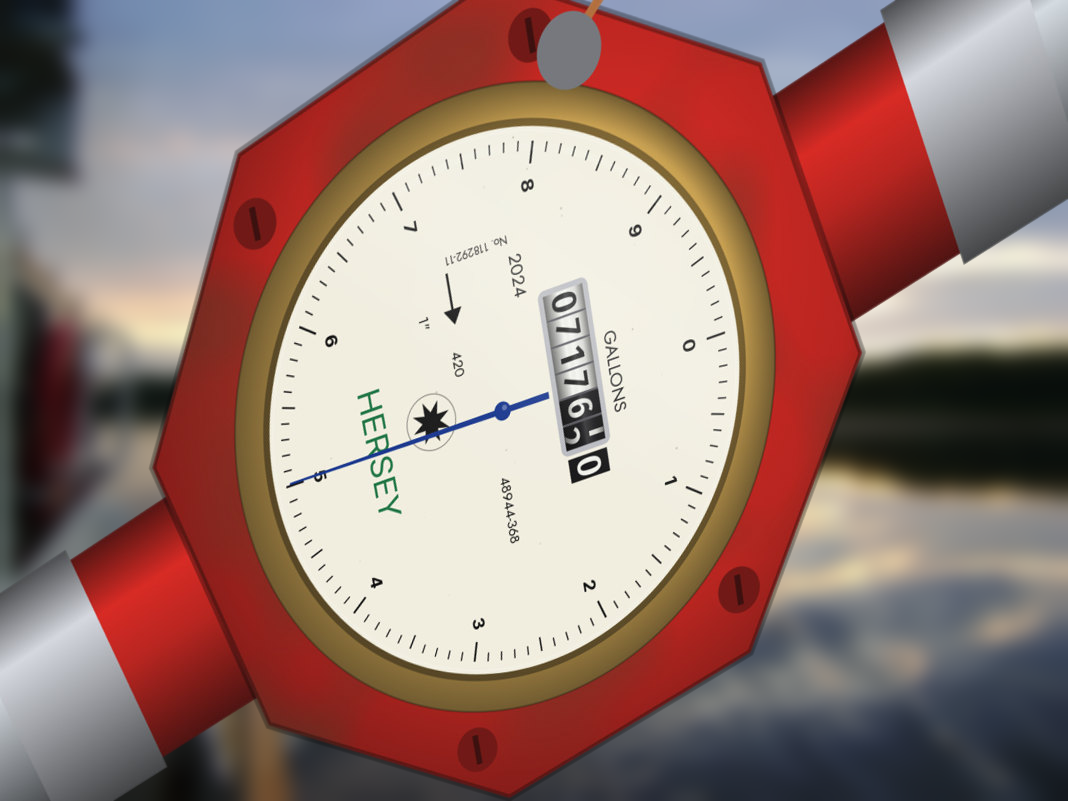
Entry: 717615.0 gal
